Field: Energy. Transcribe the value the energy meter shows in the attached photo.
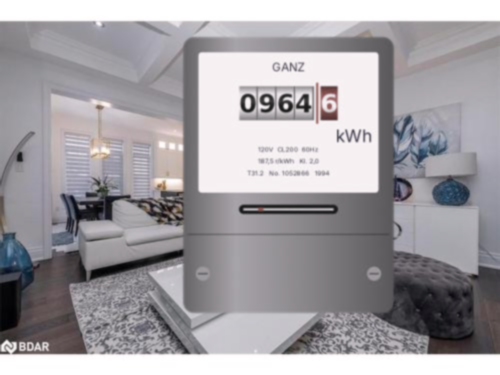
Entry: 964.6 kWh
